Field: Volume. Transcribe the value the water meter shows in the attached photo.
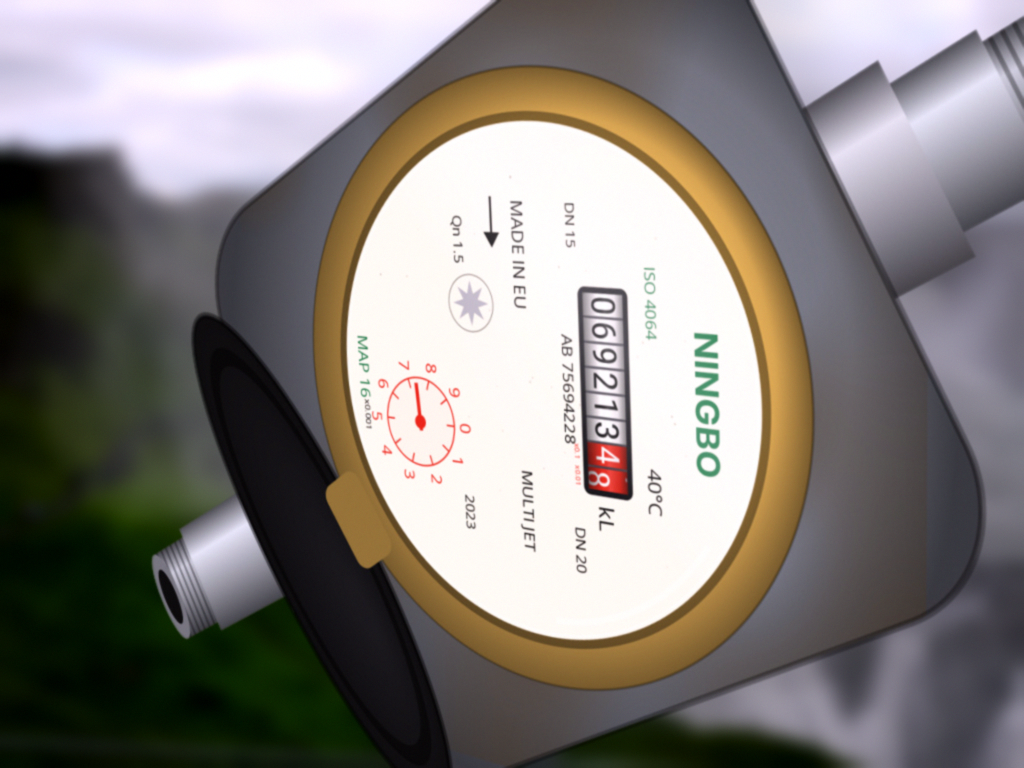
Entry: 69213.477 kL
